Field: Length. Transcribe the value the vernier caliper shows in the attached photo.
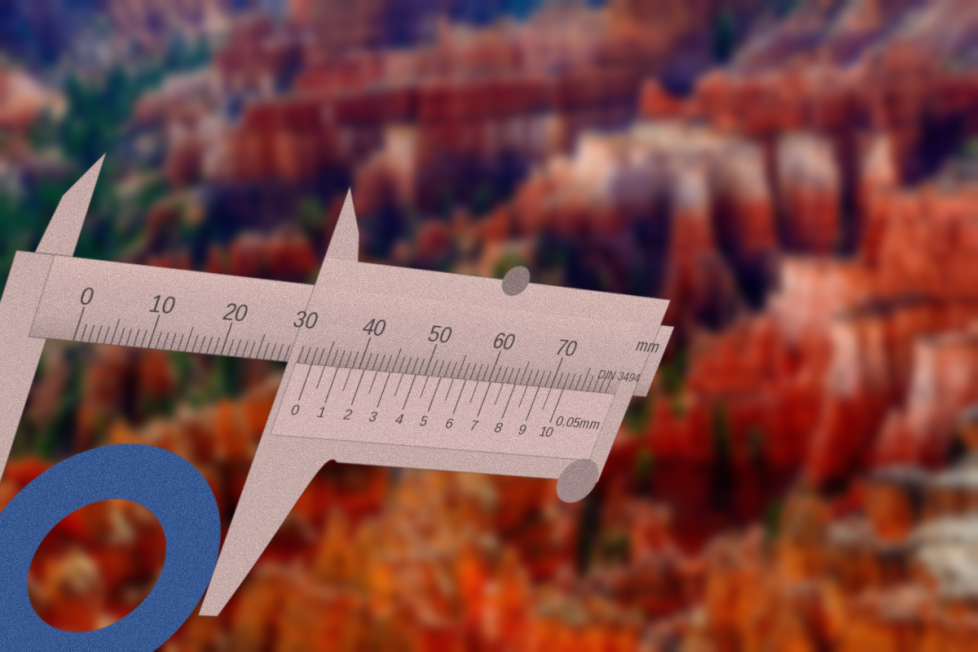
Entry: 33.0 mm
